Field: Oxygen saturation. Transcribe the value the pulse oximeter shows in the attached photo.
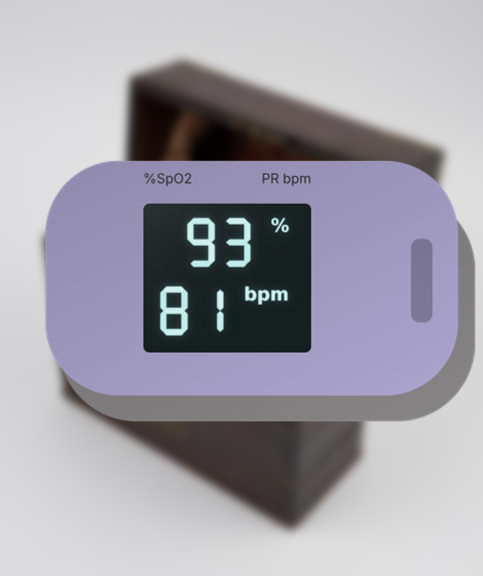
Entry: 93 %
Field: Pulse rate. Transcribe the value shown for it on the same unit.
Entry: 81 bpm
